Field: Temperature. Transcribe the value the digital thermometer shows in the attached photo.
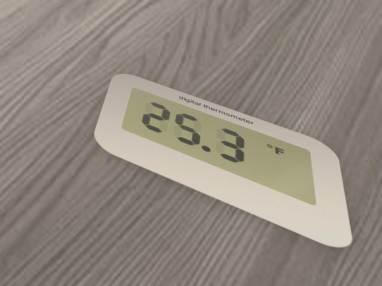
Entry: 25.3 °F
